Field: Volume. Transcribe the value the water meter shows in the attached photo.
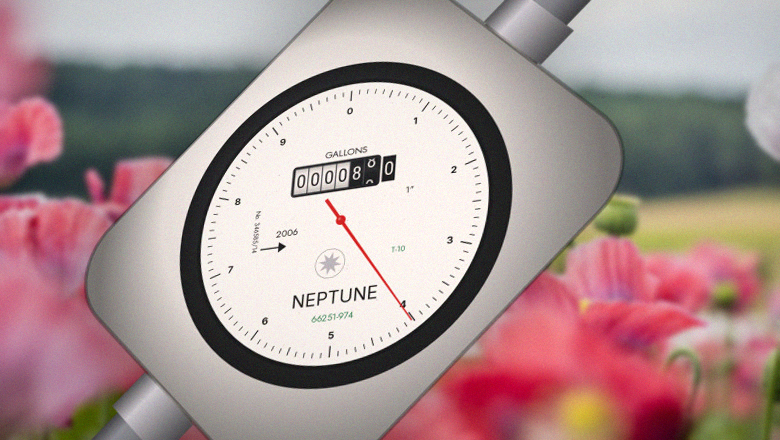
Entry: 884.0 gal
